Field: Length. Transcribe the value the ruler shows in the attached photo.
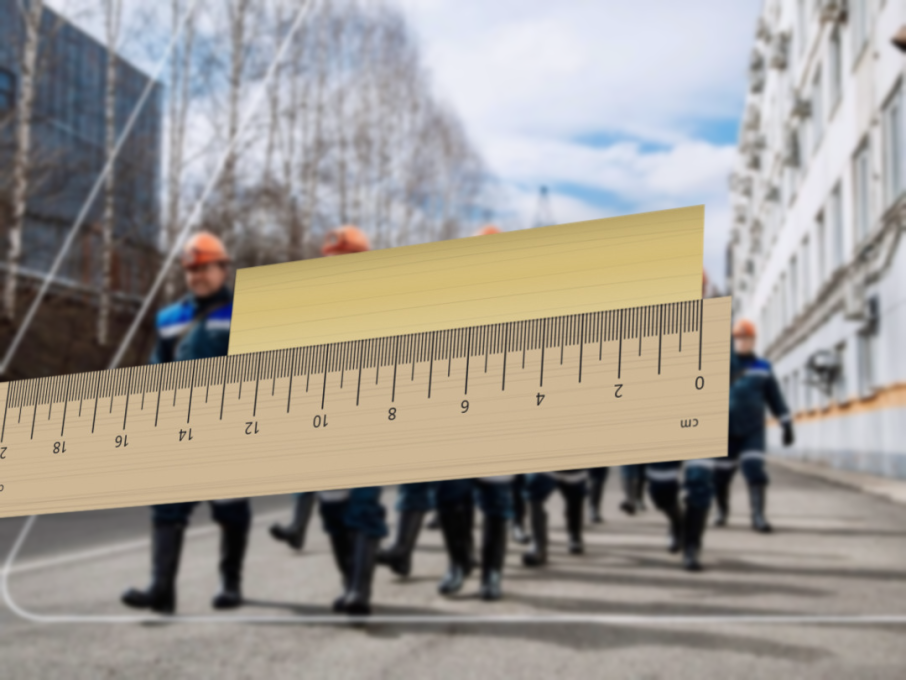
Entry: 13 cm
